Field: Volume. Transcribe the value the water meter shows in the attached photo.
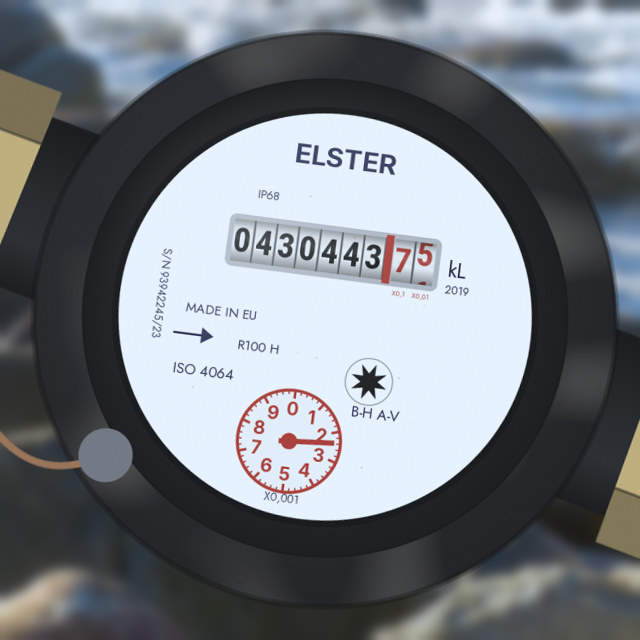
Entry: 430443.752 kL
